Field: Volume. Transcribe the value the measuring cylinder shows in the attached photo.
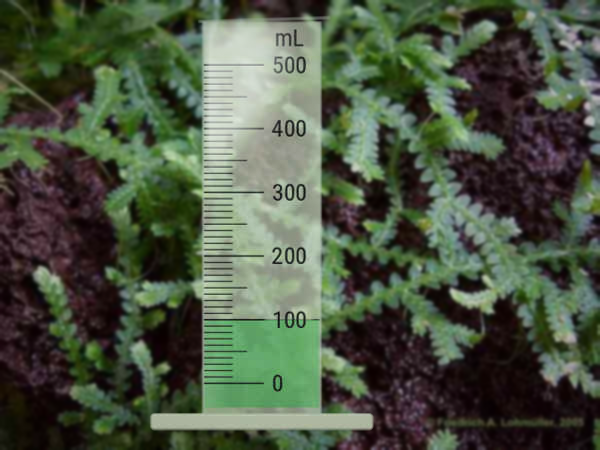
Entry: 100 mL
